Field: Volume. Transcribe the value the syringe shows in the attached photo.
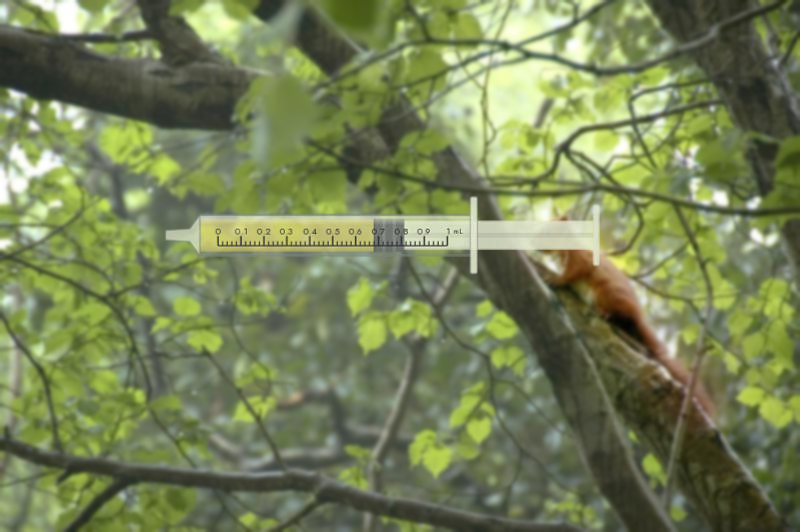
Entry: 0.68 mL
